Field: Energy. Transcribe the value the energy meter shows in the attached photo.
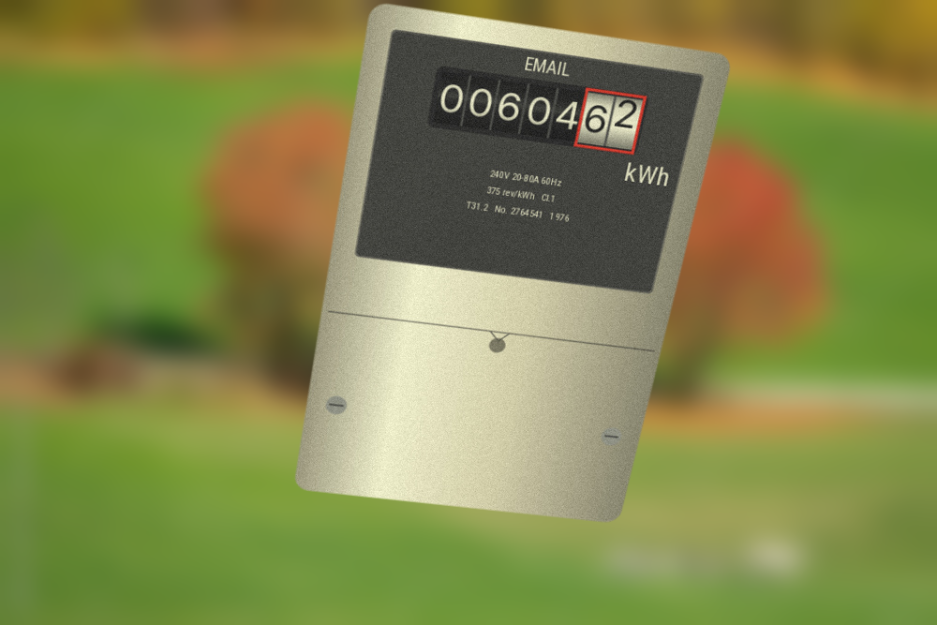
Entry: 604.62 kWh
